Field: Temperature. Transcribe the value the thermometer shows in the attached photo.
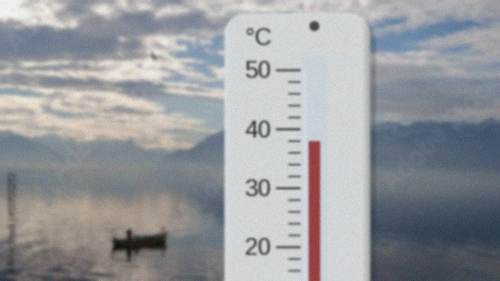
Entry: 38 °C
